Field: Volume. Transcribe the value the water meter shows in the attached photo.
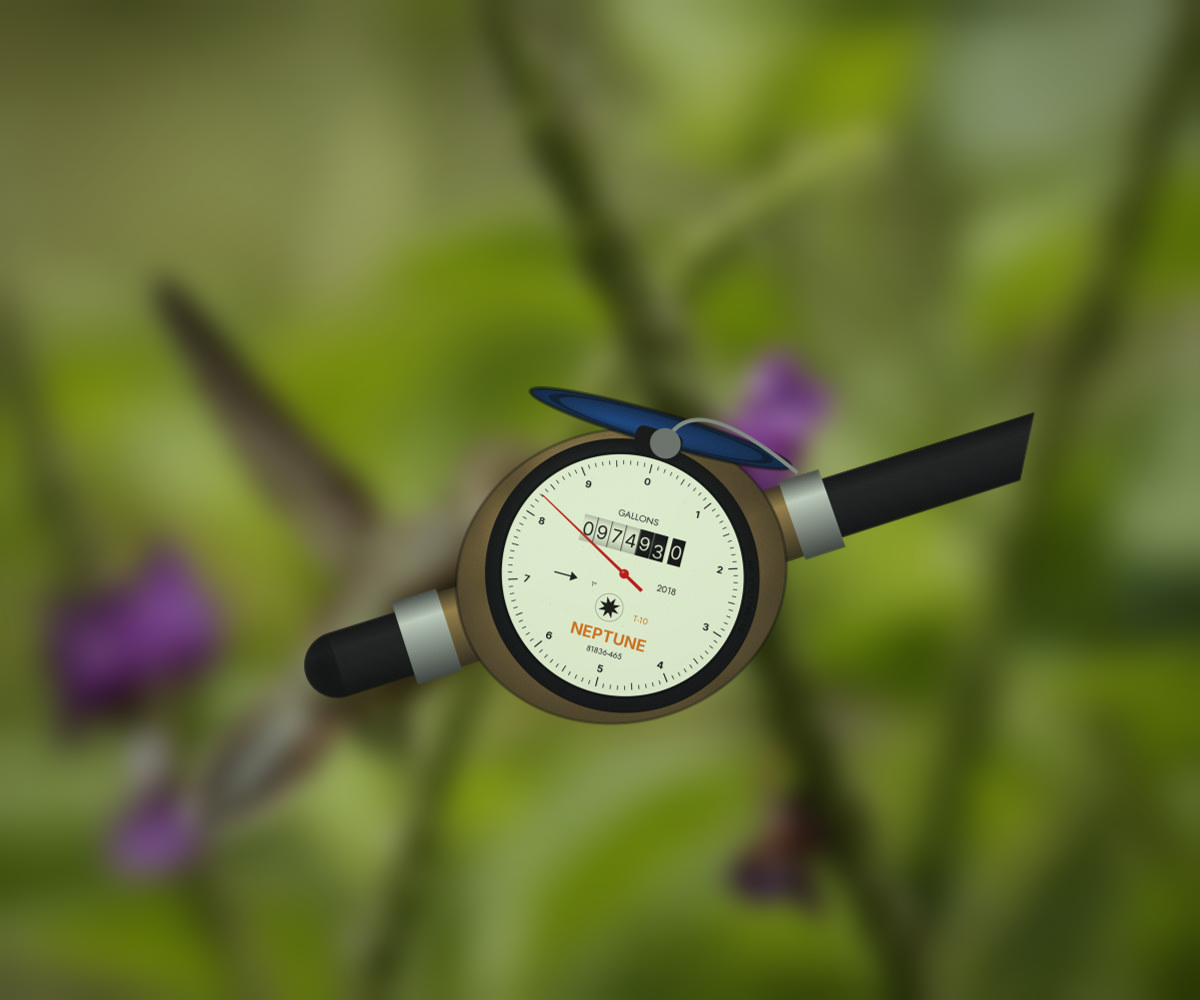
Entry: 974928.3 gal
